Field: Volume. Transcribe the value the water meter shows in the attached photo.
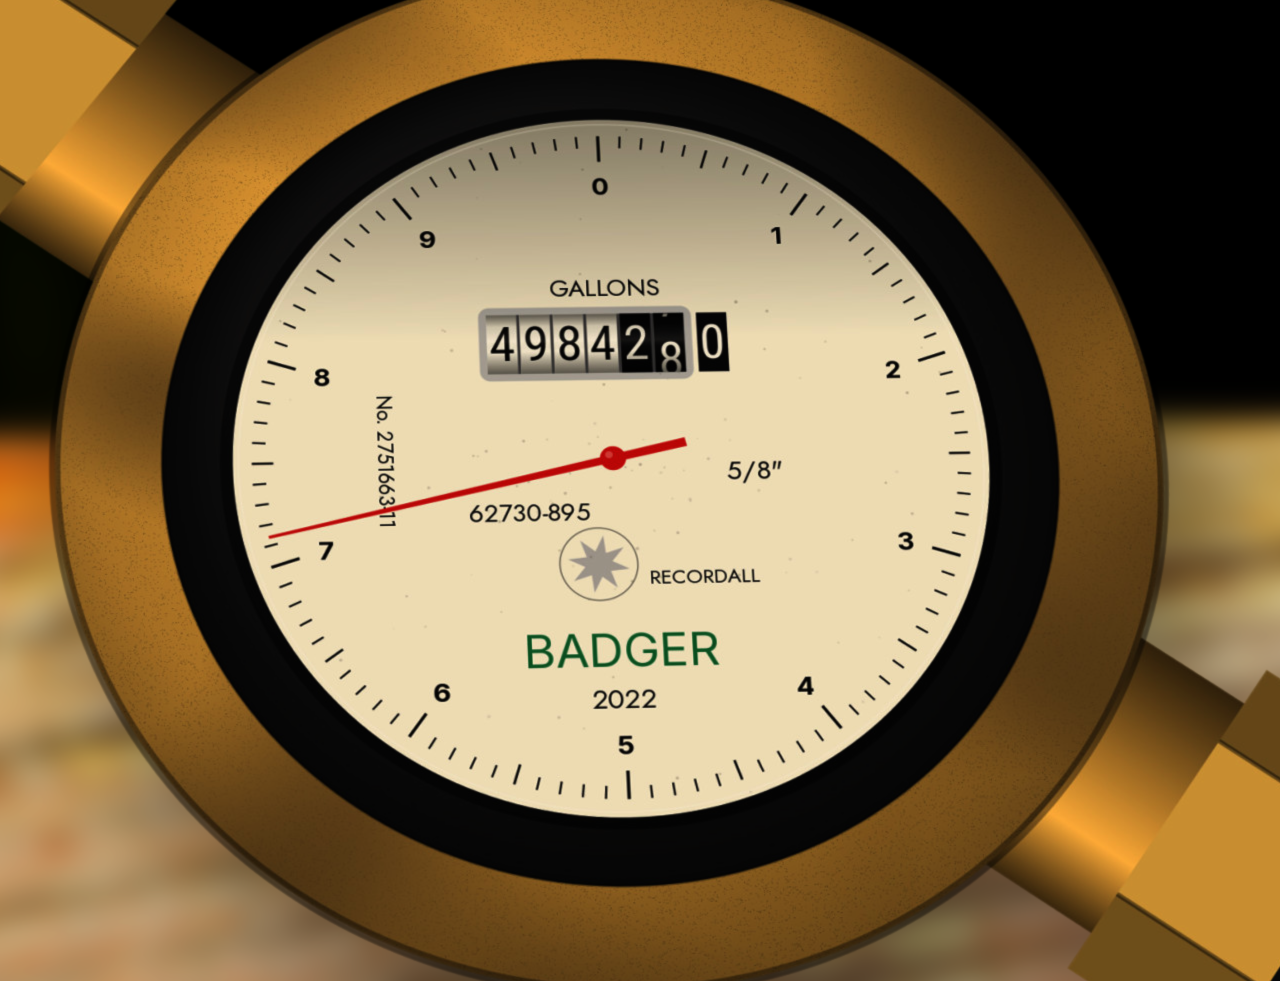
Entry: 4984277.1 gal
